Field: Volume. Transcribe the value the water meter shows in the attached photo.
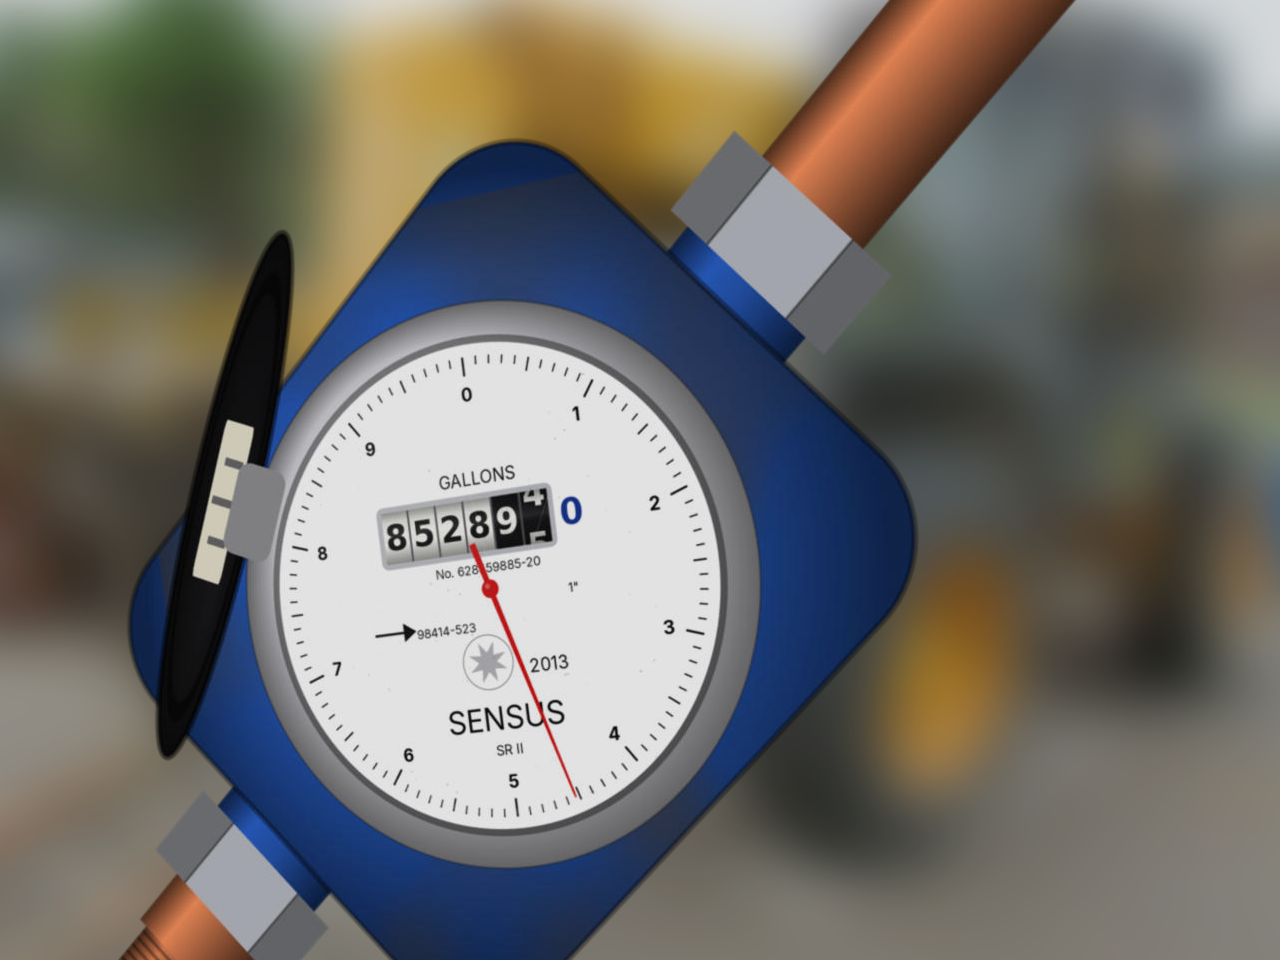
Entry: 8528944.5 gal
